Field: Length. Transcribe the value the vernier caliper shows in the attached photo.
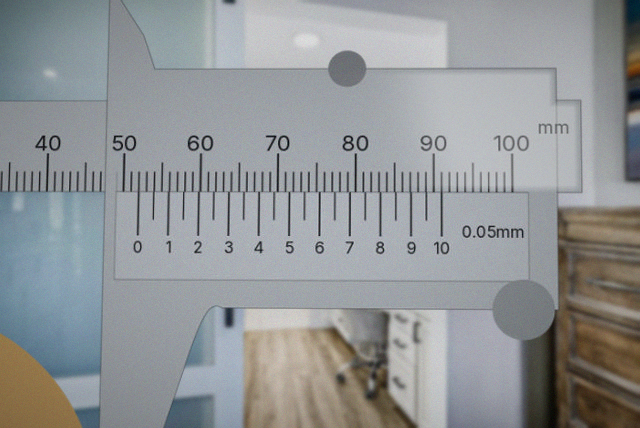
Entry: 52.0 mm
